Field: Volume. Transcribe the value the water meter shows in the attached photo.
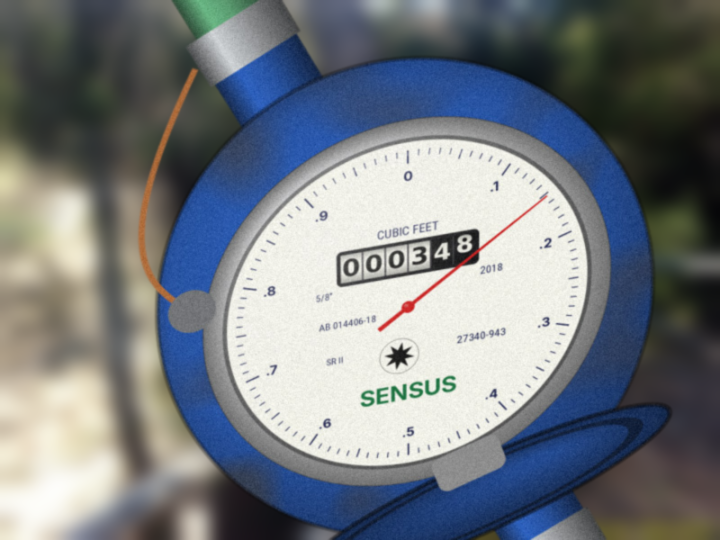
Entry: 348.15 ft³
